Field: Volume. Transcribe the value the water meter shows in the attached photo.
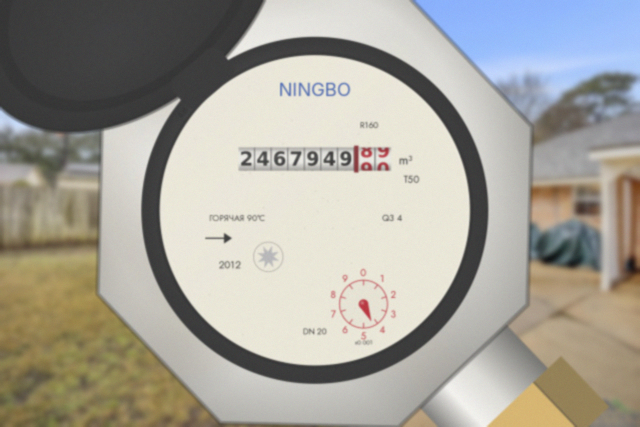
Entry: 2467949.894 m³
